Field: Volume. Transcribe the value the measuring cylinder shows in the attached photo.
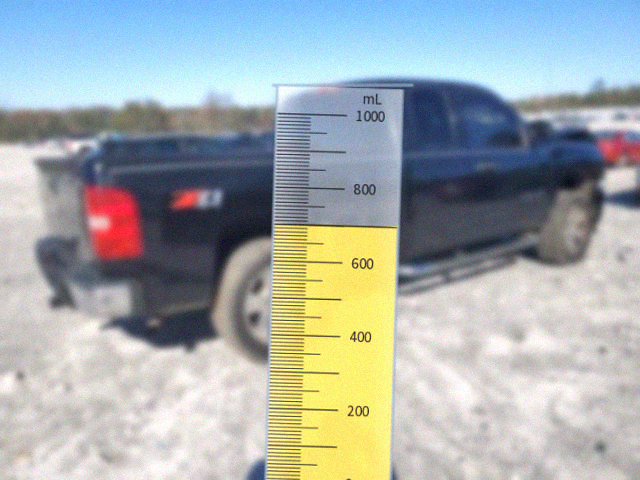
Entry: 700 mL
